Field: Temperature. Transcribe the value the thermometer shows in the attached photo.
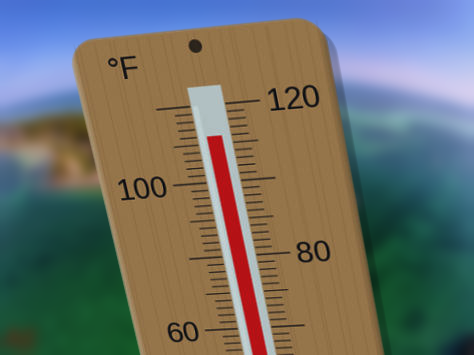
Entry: 112 °F
